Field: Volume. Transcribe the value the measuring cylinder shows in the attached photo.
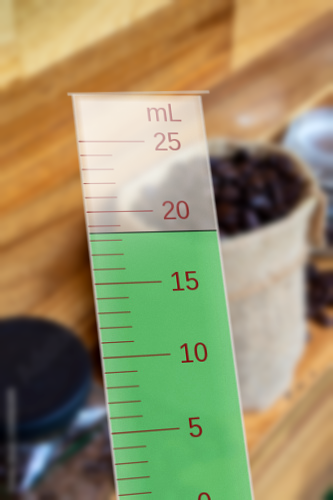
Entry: 18.5 mL
